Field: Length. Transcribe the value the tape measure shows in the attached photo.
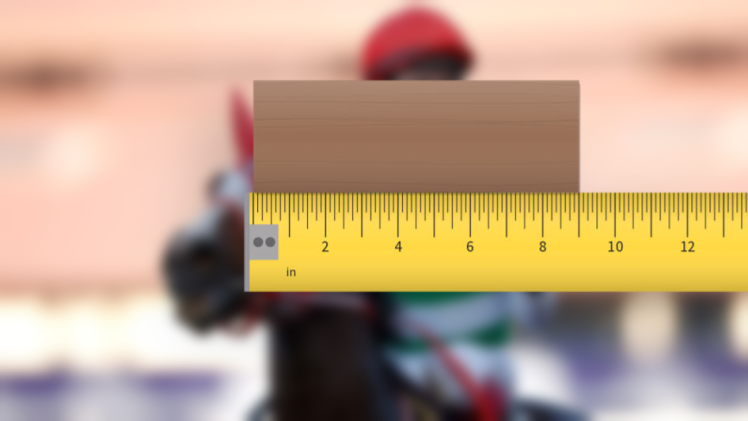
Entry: 9 in
